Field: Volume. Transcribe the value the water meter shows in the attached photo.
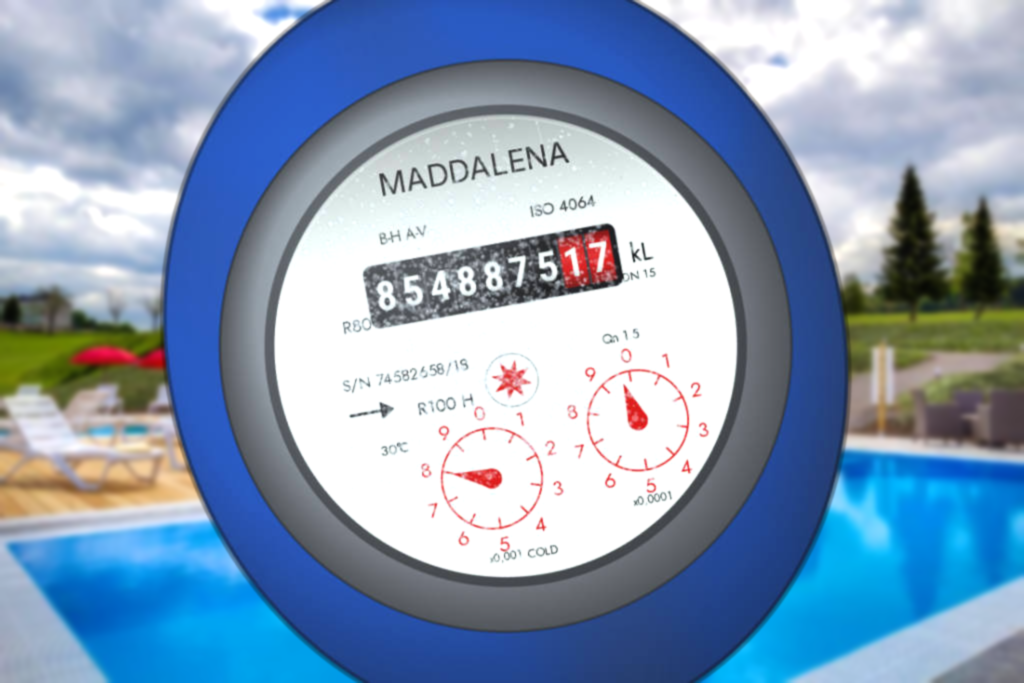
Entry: 8548875.1779 kL
